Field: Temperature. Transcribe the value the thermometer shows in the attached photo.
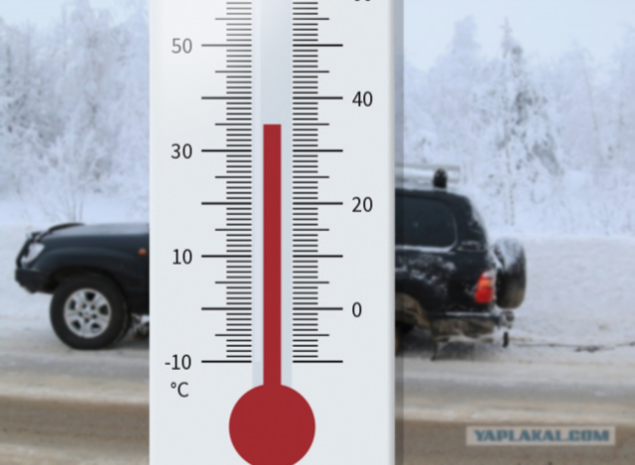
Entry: 35 °C
